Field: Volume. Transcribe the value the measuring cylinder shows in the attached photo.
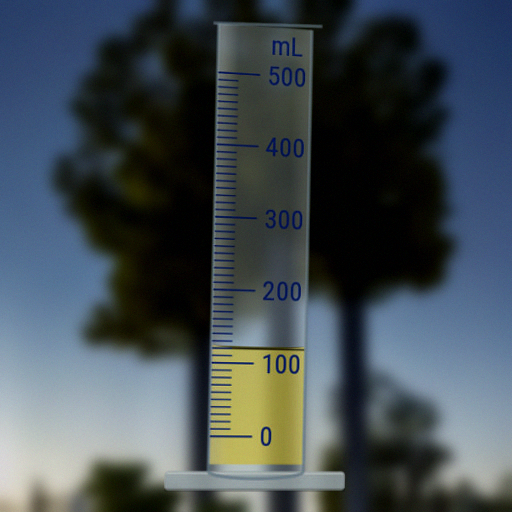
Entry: 120 mL
